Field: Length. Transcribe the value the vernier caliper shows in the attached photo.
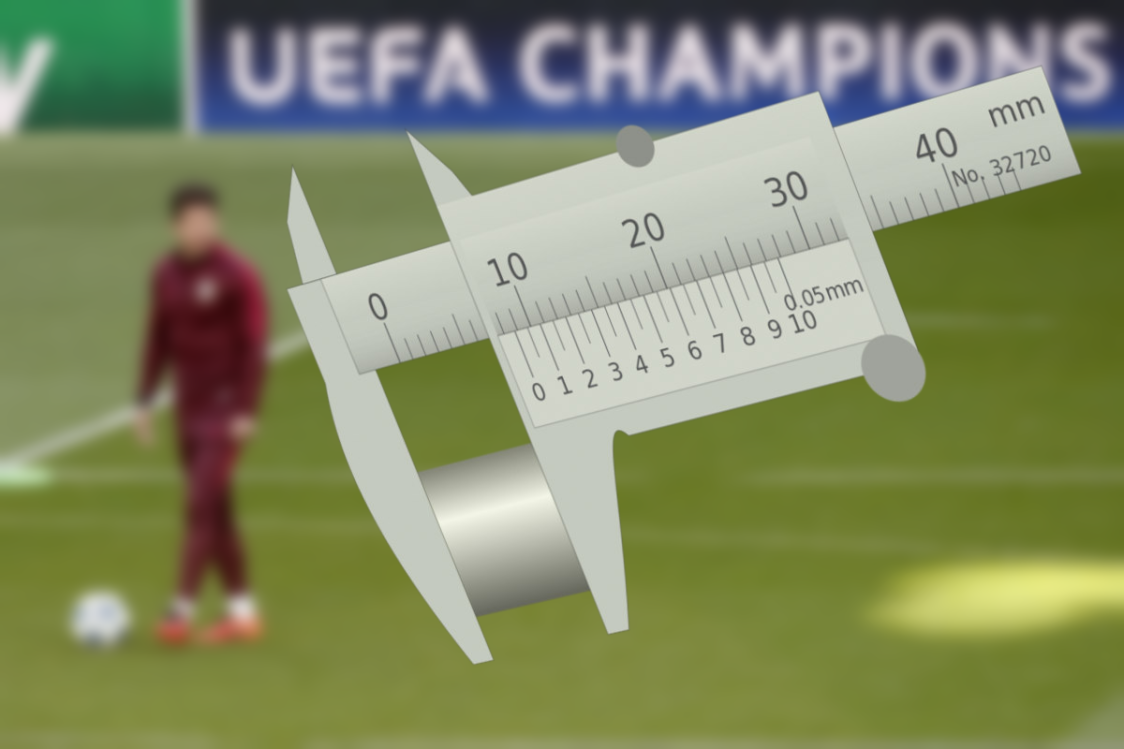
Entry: 8.8 mm
